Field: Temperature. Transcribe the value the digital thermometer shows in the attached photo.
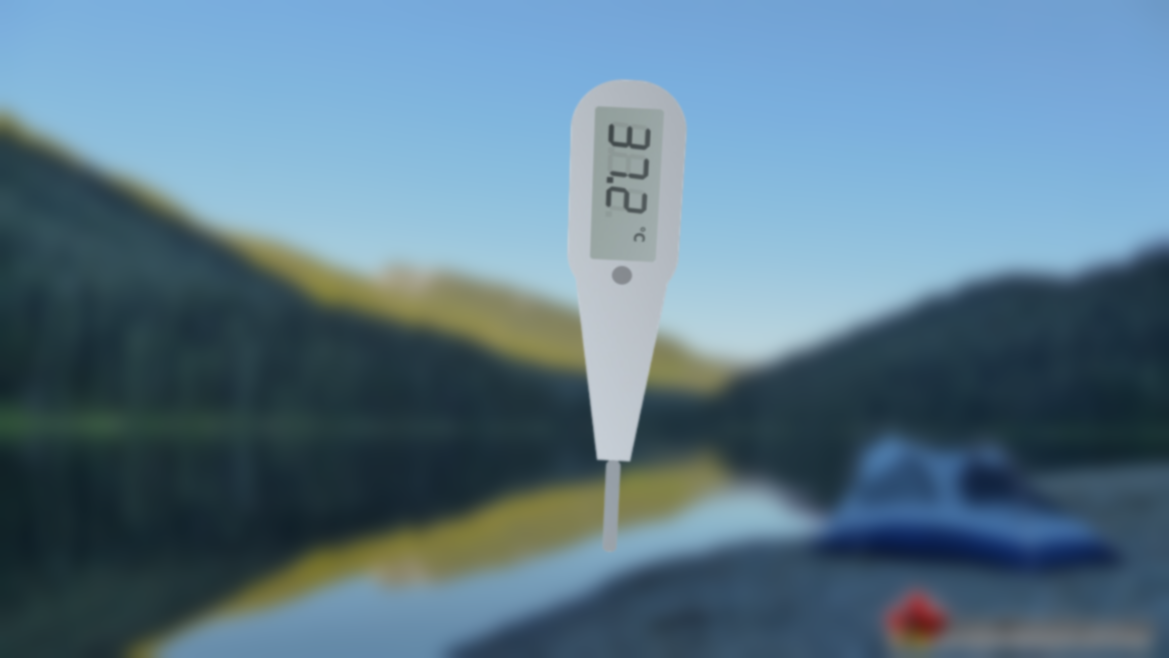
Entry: 37.2 °C
